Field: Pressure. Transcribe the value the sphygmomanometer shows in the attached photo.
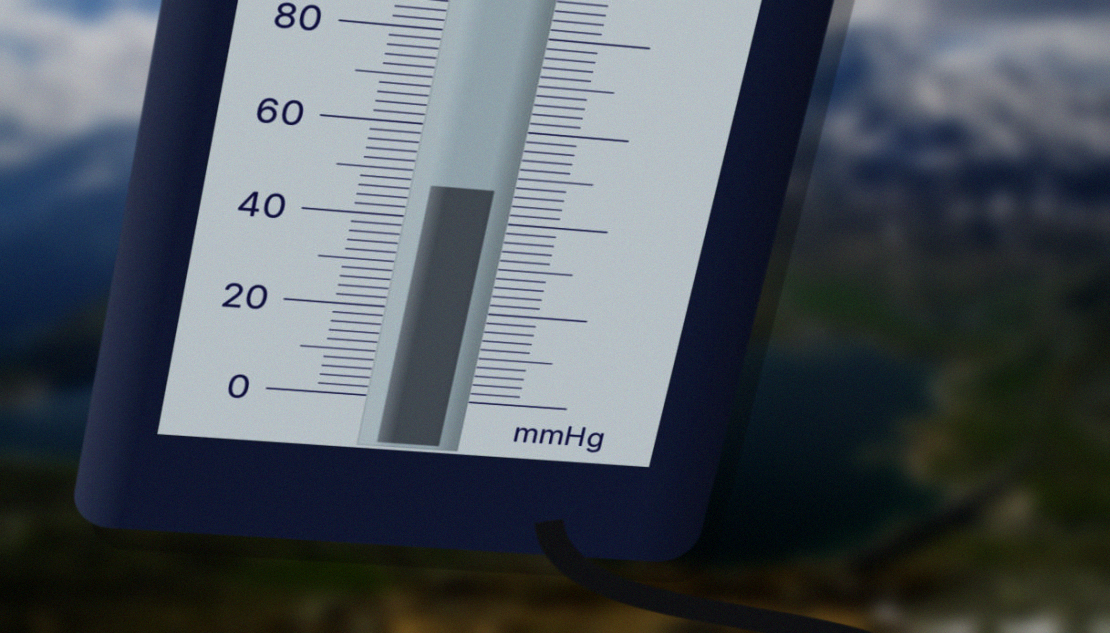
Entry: 47 mmHg
